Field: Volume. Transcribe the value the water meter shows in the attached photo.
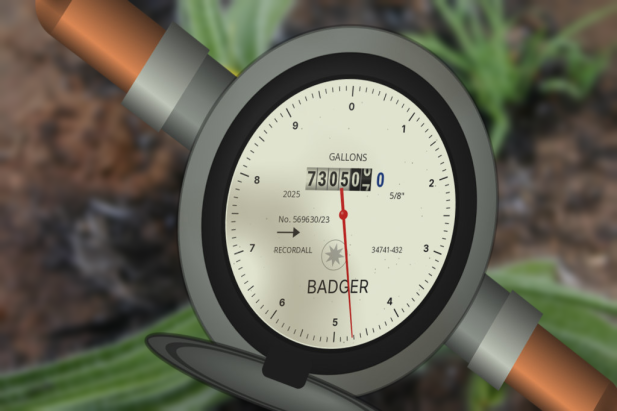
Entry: 7305064.7 gal
